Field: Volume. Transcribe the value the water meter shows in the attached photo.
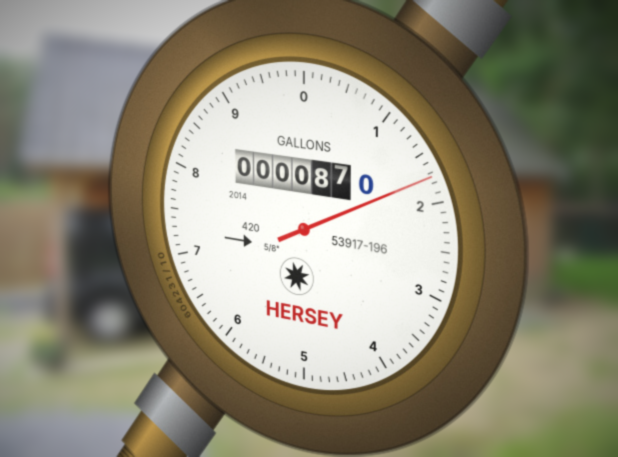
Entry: 871.7 gal
